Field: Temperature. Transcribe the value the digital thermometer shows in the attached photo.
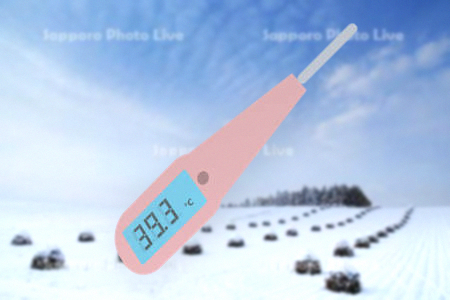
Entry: 39.3 °C
